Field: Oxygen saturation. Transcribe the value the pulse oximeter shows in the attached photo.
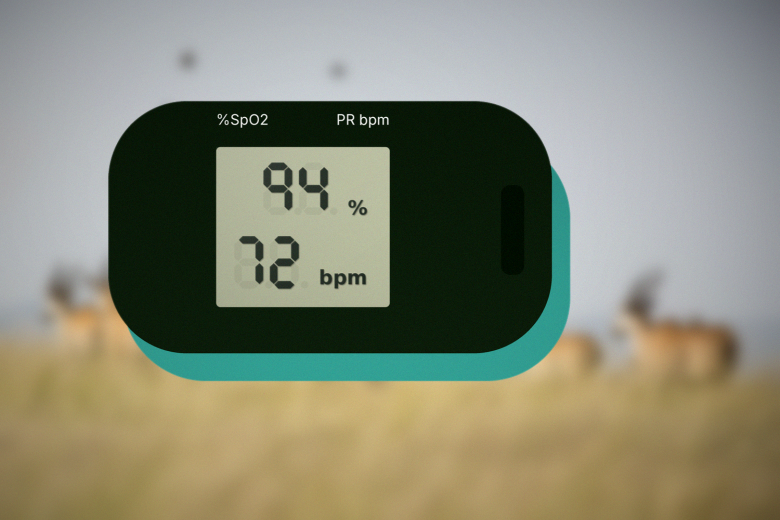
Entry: 94 %
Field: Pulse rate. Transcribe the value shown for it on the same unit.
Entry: 72 bpm
